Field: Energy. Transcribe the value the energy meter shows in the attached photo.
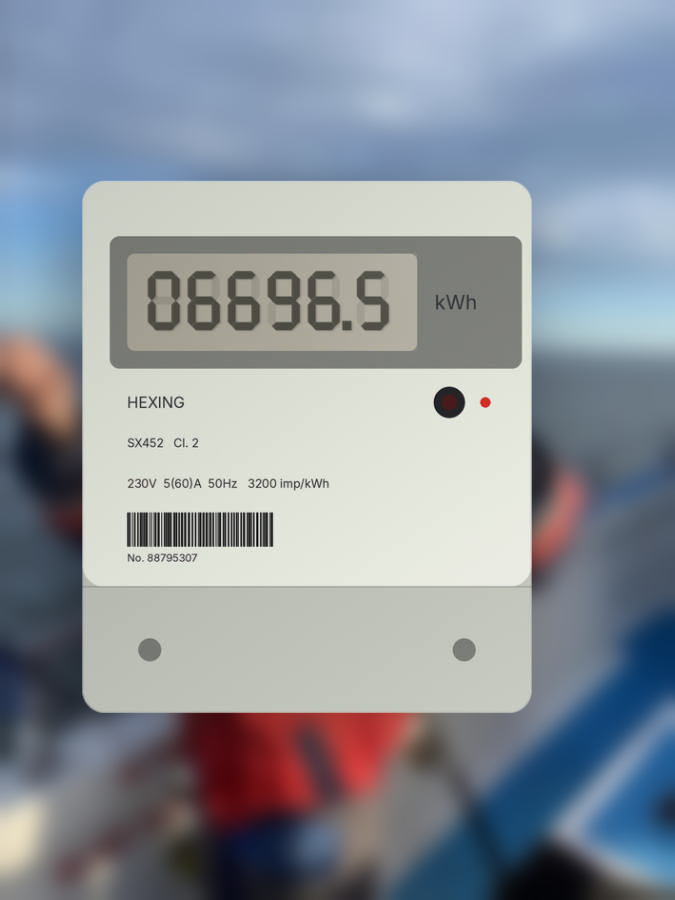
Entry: 6696.5 kWh
